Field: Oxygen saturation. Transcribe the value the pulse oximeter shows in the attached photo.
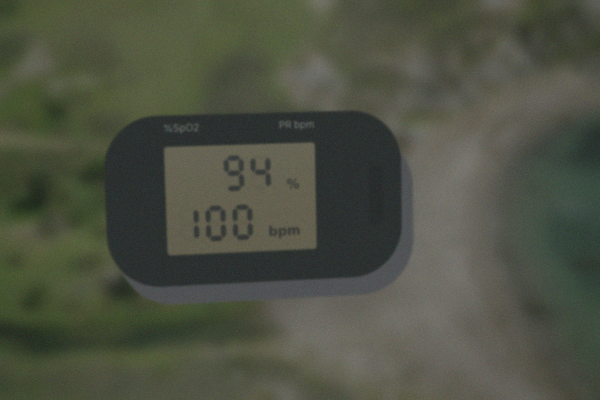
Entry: 94 %
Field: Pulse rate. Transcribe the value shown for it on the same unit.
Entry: 100 bpm
